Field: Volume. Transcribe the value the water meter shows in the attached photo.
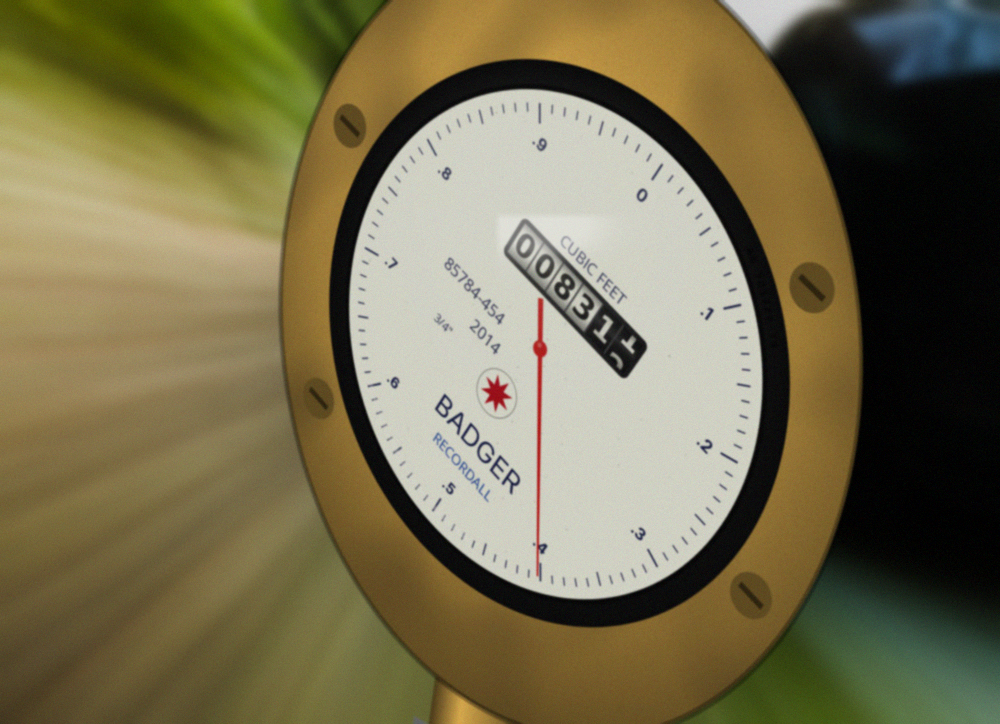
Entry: 8311.40 ft³
